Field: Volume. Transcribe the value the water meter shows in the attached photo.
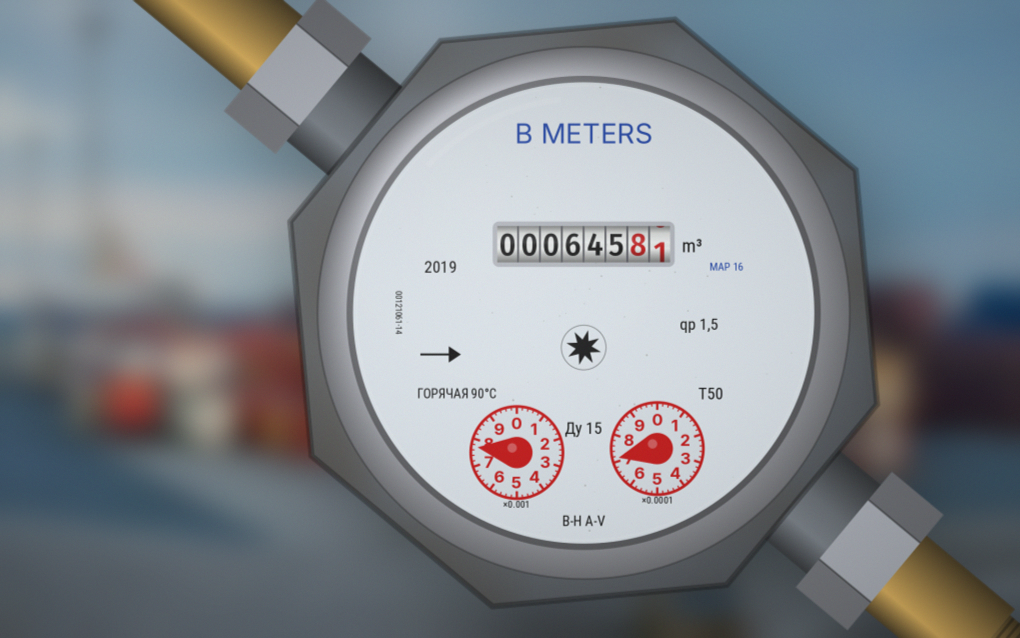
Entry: 645.8077 m³
